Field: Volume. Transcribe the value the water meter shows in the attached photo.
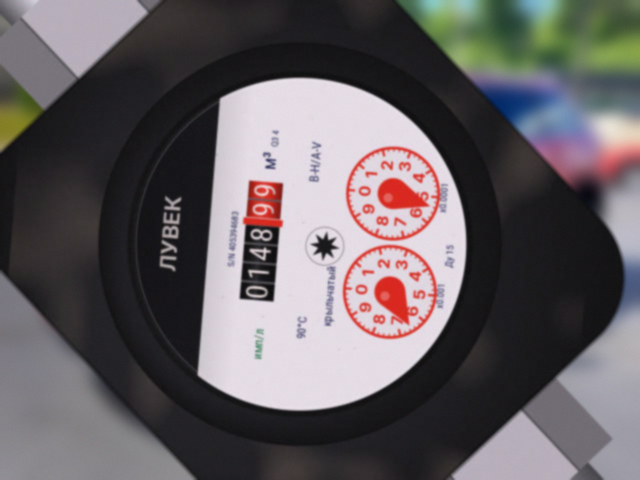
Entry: 148.9965 m³
